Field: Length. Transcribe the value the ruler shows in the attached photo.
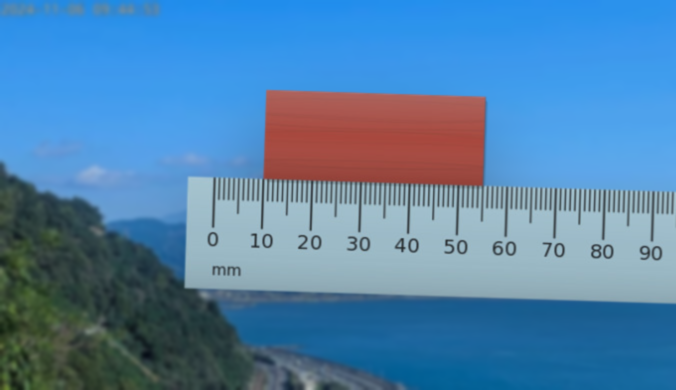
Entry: 45 mm
